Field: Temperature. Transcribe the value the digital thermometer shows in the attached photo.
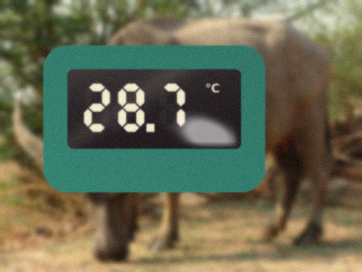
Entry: 28.7 °C
